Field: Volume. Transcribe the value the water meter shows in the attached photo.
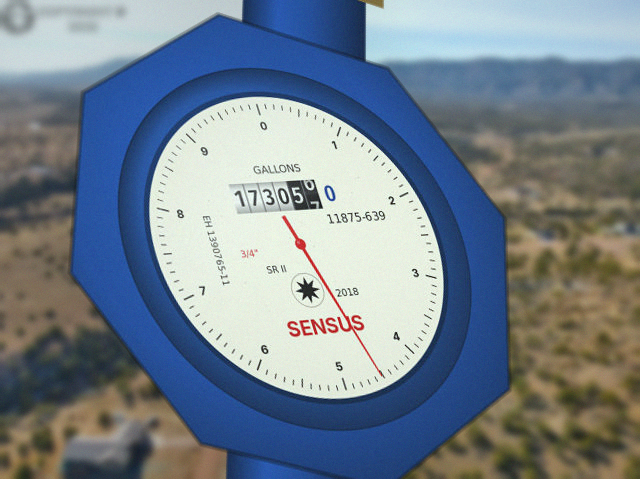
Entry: 1730564.5 gal
